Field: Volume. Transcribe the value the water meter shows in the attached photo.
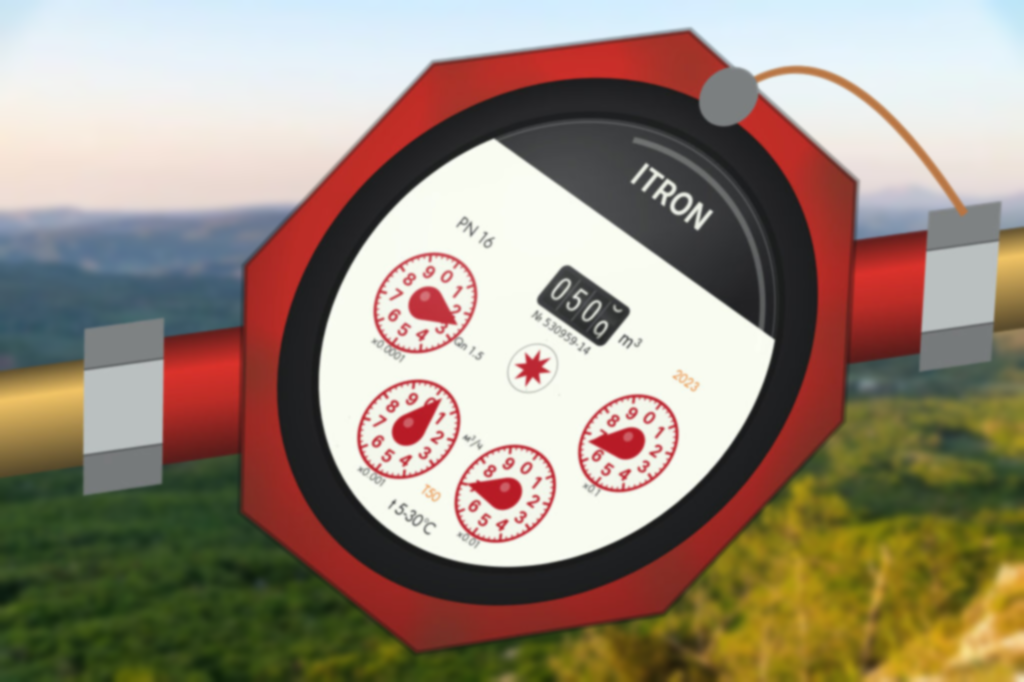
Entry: 508.6702 m³
